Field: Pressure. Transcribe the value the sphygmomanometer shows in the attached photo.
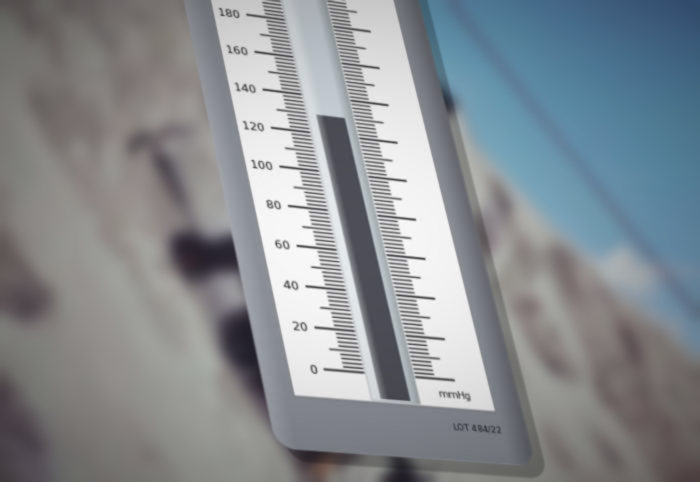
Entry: 130 mmHg
